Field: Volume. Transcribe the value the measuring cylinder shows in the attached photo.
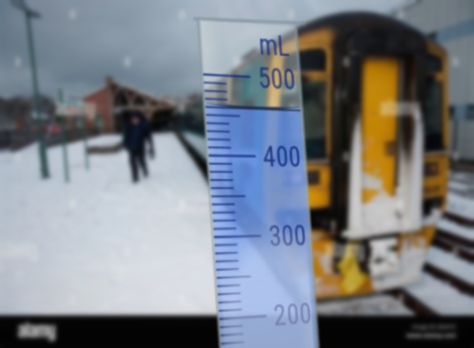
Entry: 460 mL
